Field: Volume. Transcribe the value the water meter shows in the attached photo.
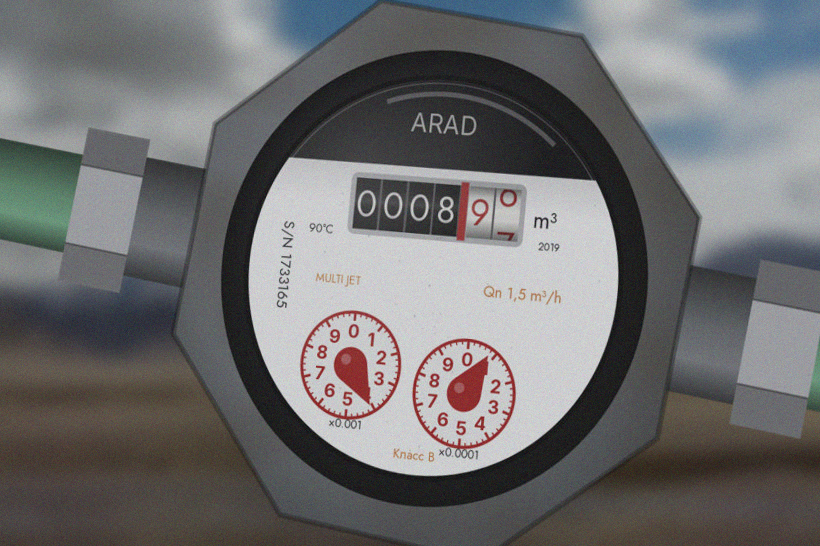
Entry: 8.9640 m³
